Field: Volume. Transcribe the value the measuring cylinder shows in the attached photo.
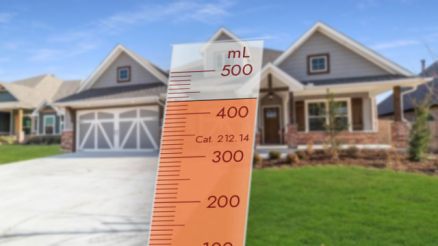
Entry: 430 mL
